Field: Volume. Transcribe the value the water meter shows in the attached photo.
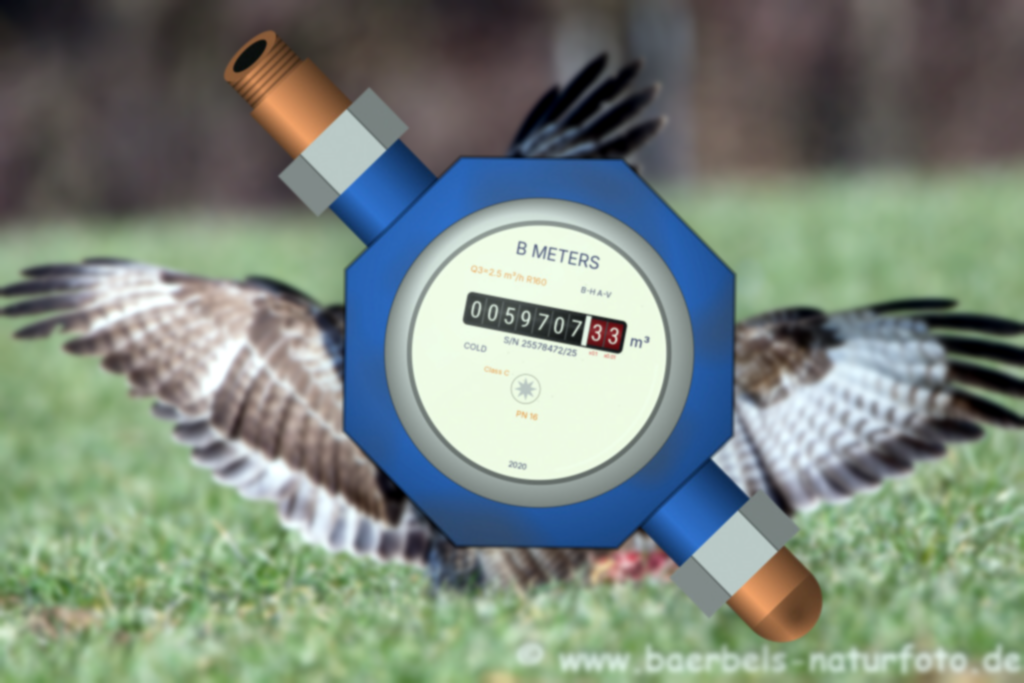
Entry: 59707.33 m³
